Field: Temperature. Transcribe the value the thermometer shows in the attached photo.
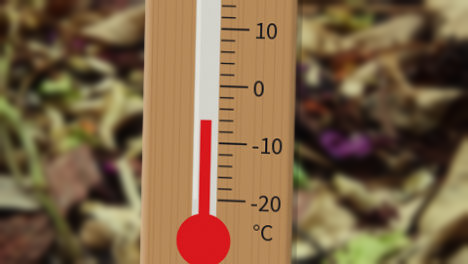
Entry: -6 °C
